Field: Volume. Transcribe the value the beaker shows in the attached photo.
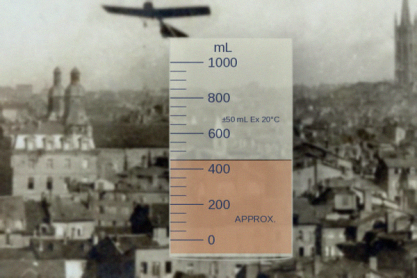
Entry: 450 mL
